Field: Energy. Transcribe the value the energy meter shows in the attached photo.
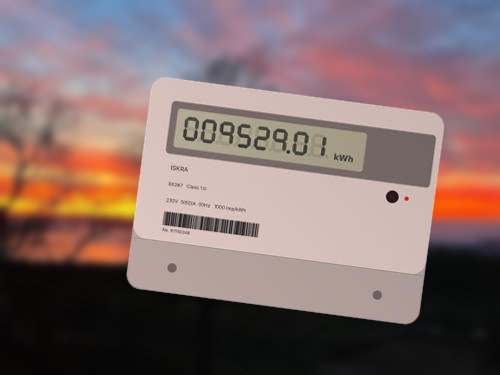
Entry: 9529.01 kWh
